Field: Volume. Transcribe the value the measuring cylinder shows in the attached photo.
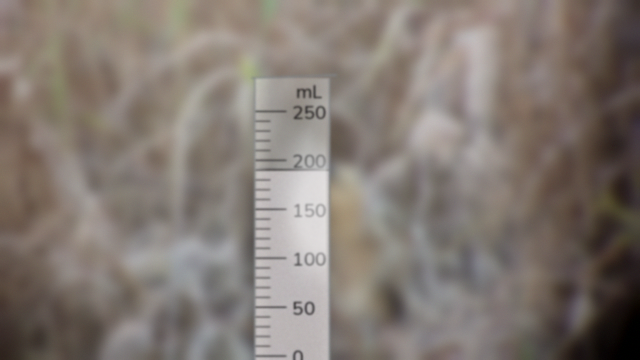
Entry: 190 mL
